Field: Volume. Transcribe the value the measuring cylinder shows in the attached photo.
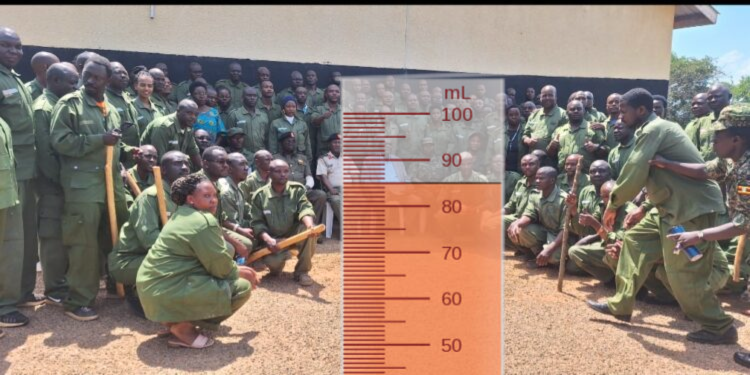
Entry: 85 mL
